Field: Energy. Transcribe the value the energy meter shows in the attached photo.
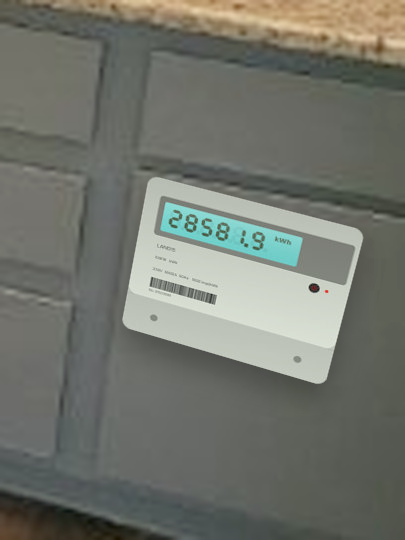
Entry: 28581.9 kWh
